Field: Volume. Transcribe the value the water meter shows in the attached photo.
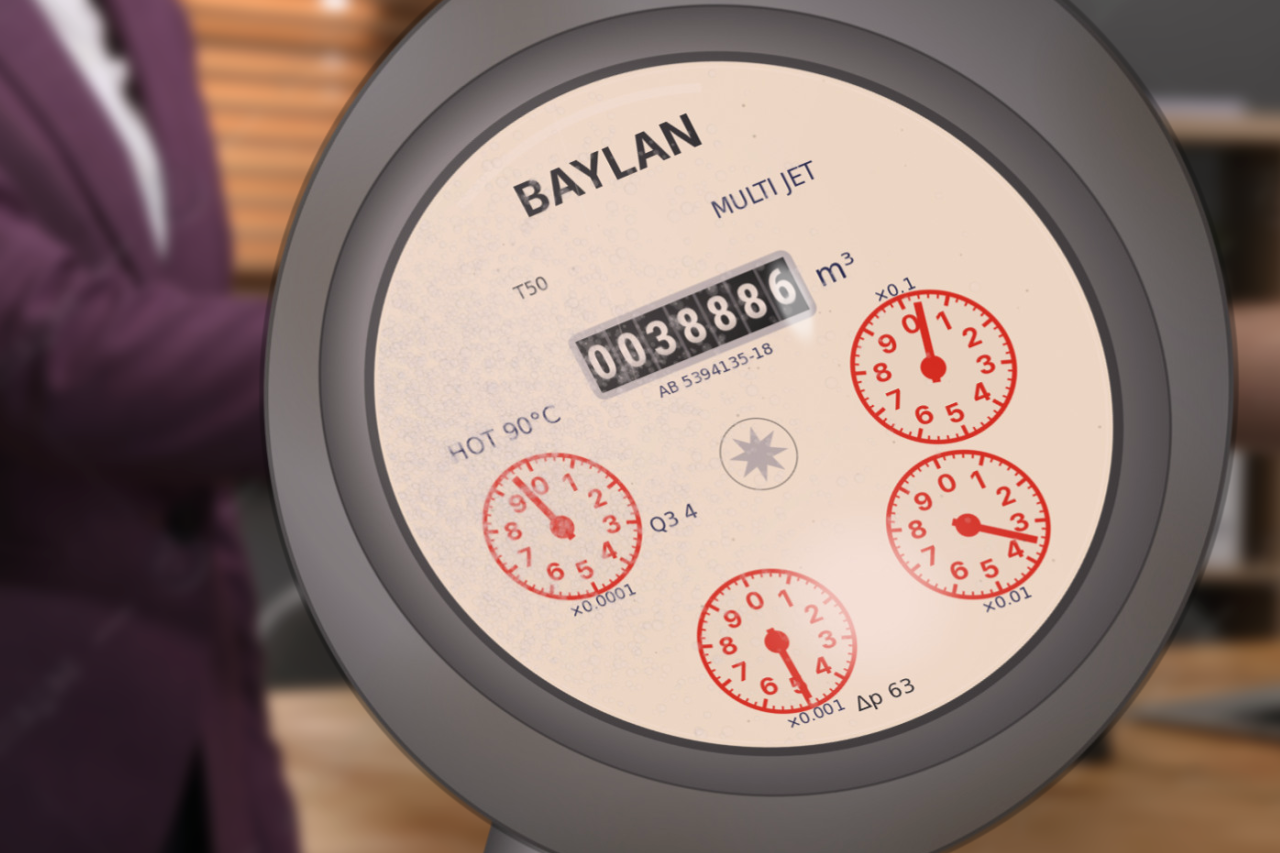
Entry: 38886.0349 m³
